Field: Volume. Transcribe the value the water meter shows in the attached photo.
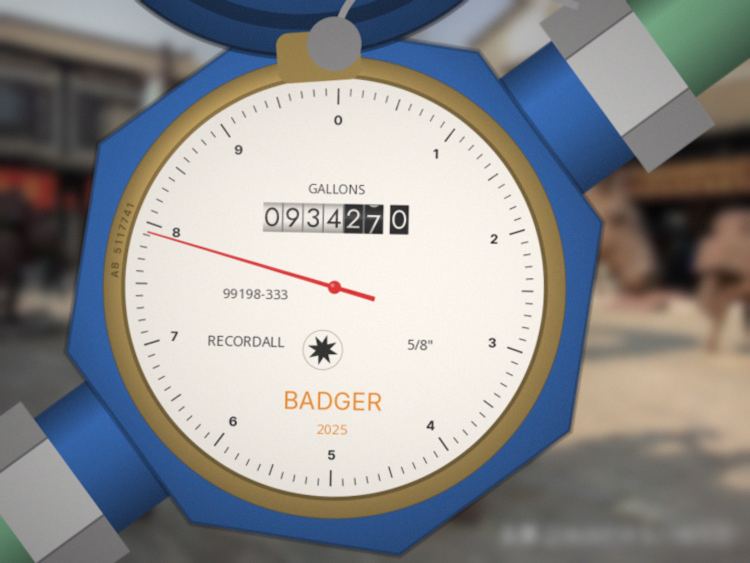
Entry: 934267.9 gal
